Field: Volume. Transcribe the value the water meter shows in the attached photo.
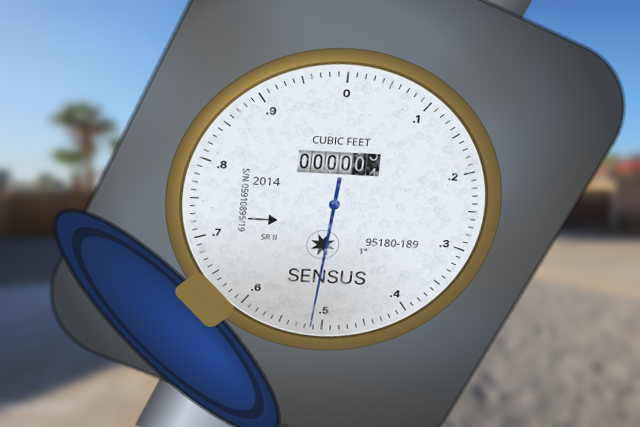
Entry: 3.51 ft³
